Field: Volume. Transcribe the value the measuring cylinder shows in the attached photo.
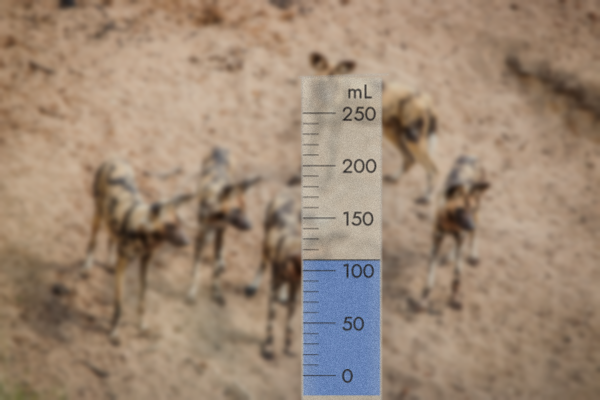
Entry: 110 mL
